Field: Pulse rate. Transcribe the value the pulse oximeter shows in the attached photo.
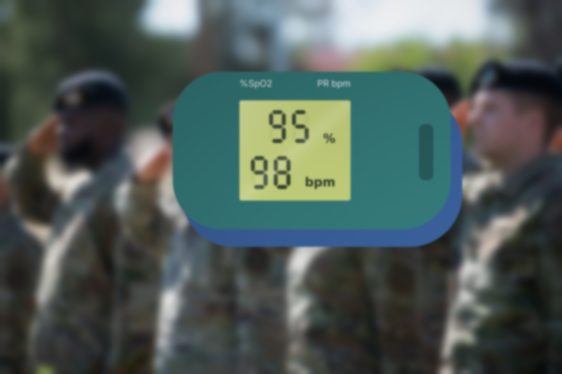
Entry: 98 bpm
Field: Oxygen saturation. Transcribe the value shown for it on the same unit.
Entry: 95 %
